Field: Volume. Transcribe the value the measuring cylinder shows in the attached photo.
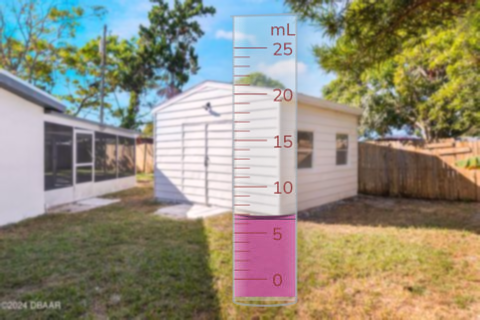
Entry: 6.5 mL
